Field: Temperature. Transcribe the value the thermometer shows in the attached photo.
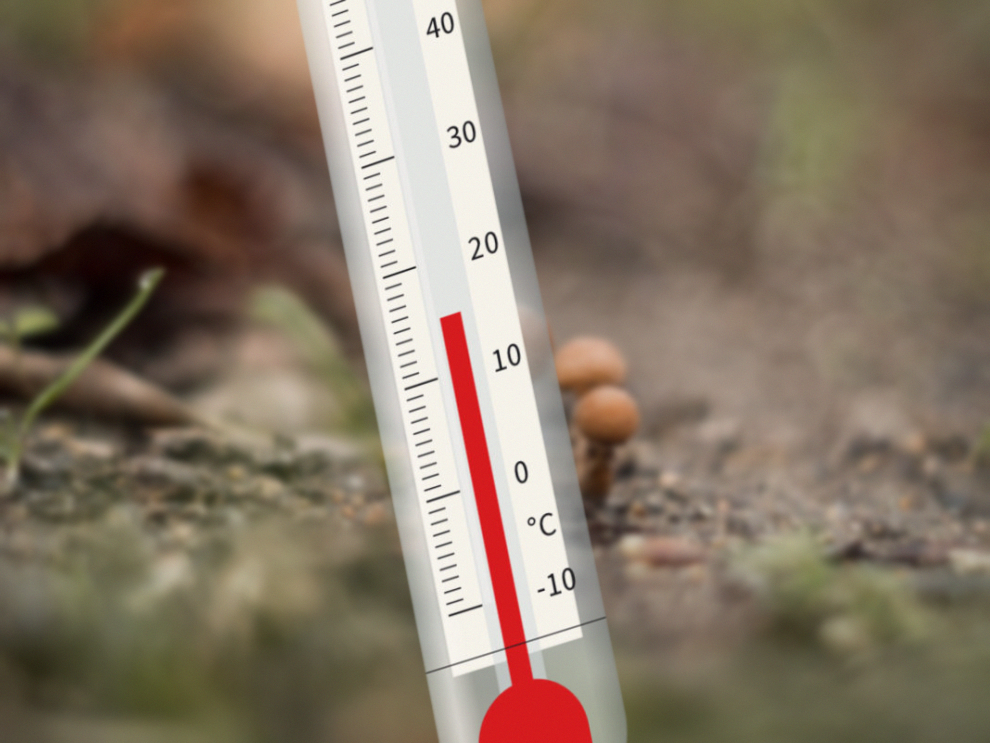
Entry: 15 °C
